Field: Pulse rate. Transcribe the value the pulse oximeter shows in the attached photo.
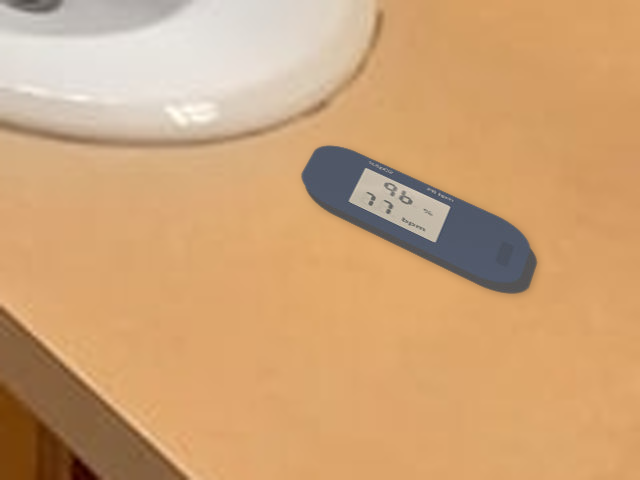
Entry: 77 bpm
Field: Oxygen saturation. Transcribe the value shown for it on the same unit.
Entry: 96 %
